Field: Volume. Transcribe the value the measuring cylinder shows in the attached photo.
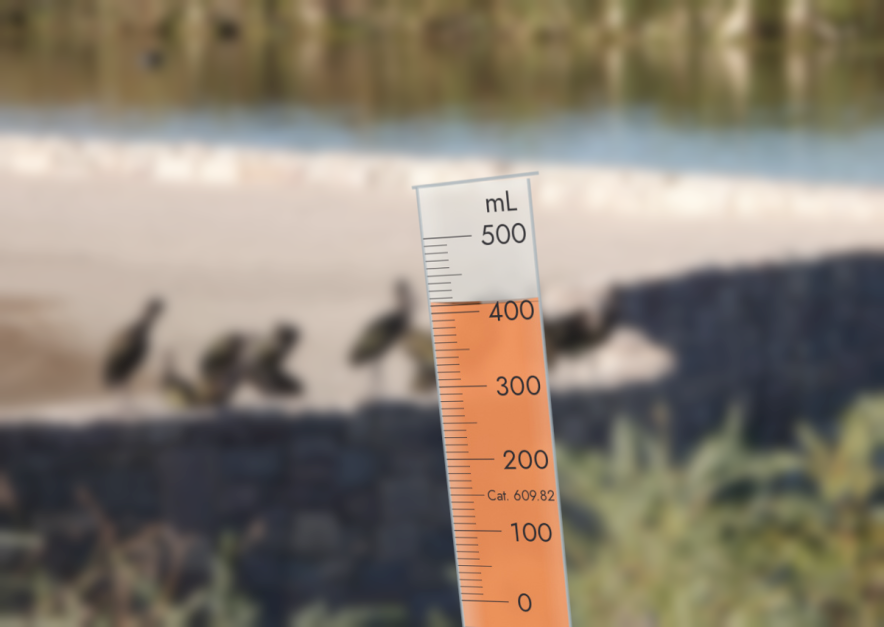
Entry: 410 mL
